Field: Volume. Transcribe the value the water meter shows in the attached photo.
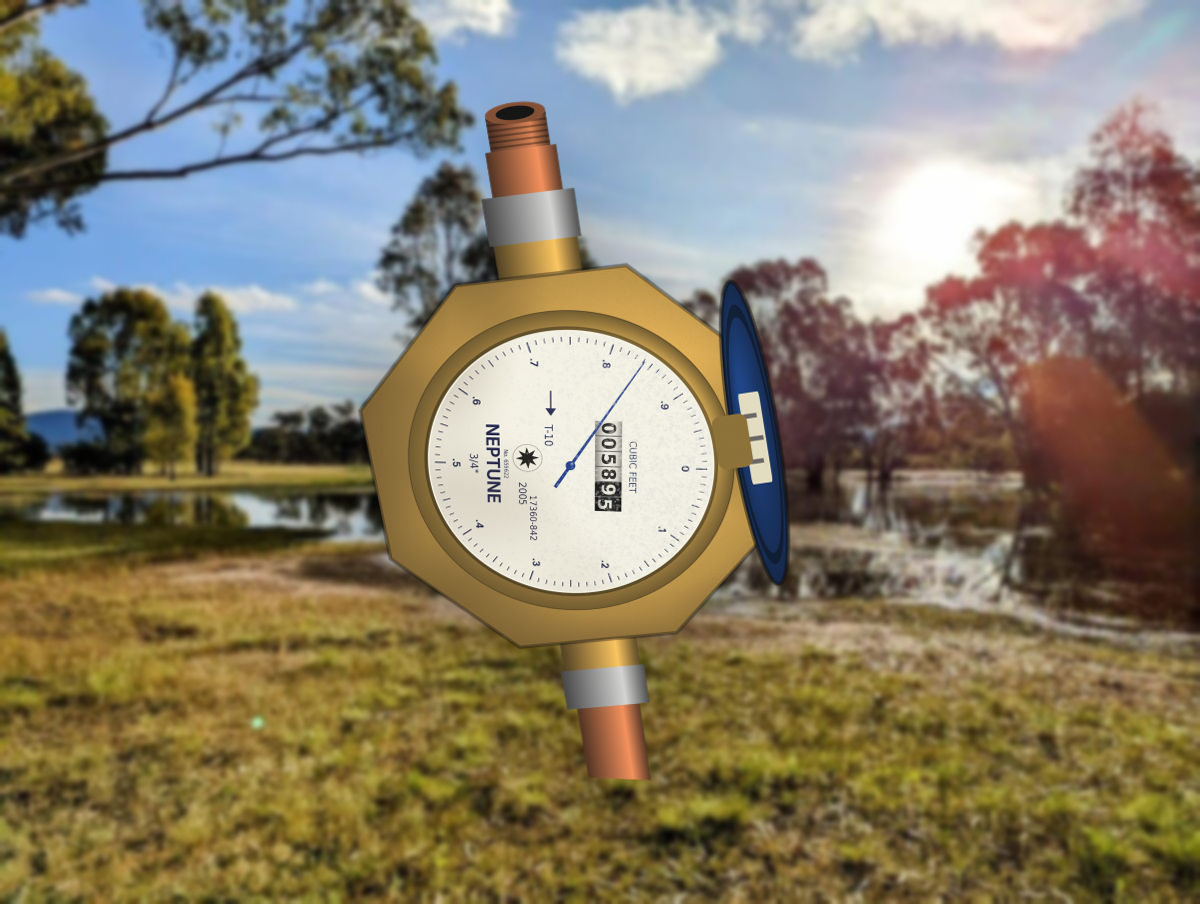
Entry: 5894.84 ft³
